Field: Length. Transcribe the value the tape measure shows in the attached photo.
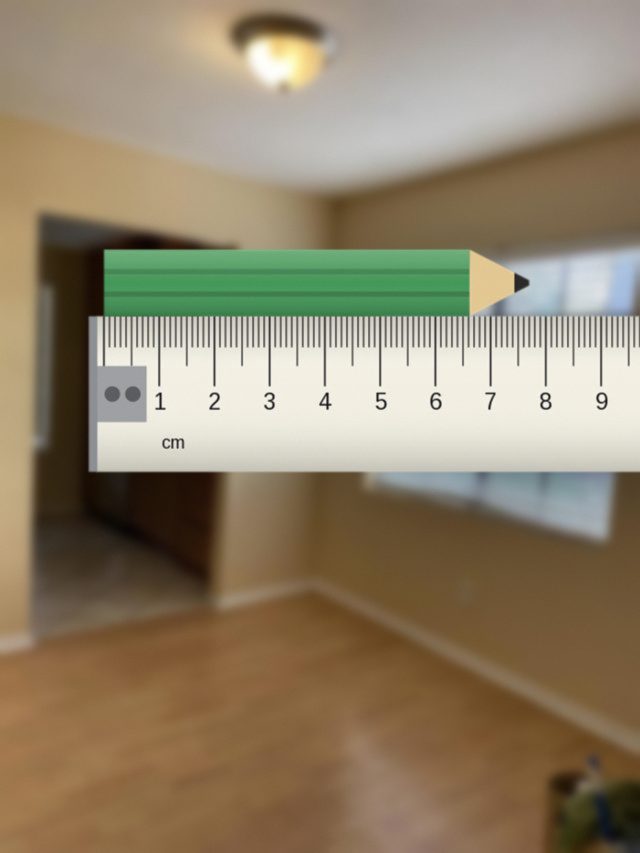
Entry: 7.7 cm
